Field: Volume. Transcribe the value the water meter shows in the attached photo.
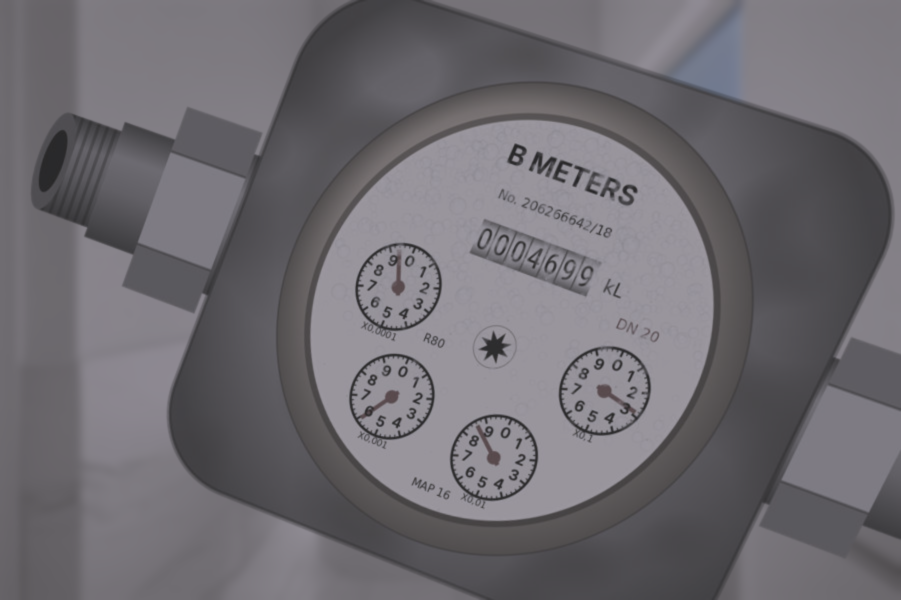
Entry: 4699.2859 kL
